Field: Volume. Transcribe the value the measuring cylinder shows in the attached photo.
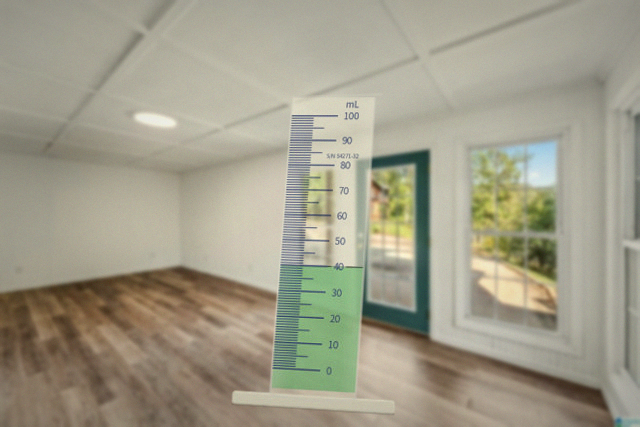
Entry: 40 mL
